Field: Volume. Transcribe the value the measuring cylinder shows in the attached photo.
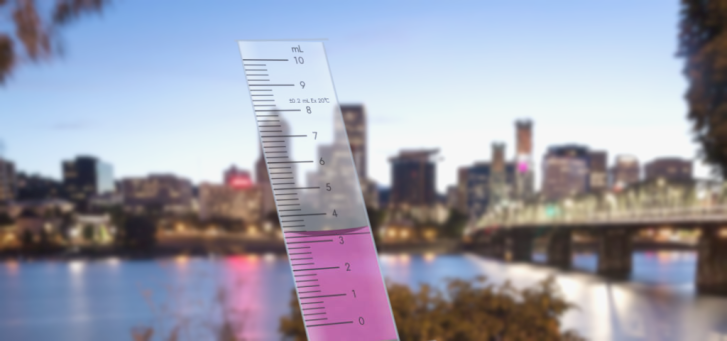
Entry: 3.2 mL
